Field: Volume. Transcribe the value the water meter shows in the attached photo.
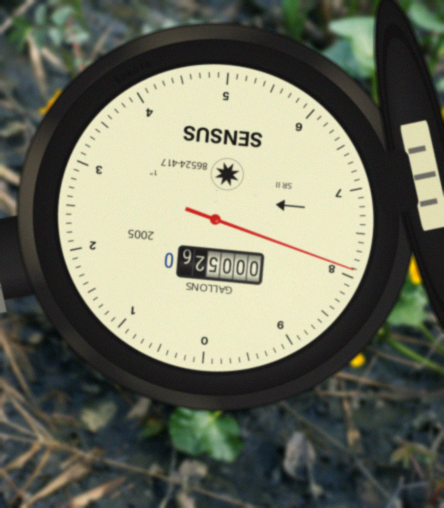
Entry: 5257.9 gal
